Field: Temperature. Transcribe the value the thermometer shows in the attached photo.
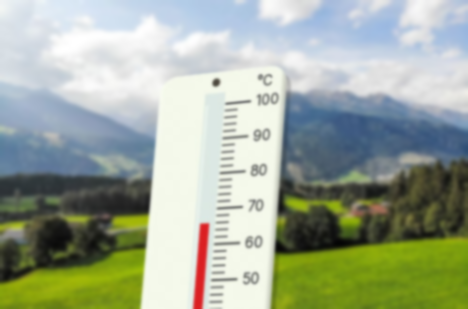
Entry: 66 °C
